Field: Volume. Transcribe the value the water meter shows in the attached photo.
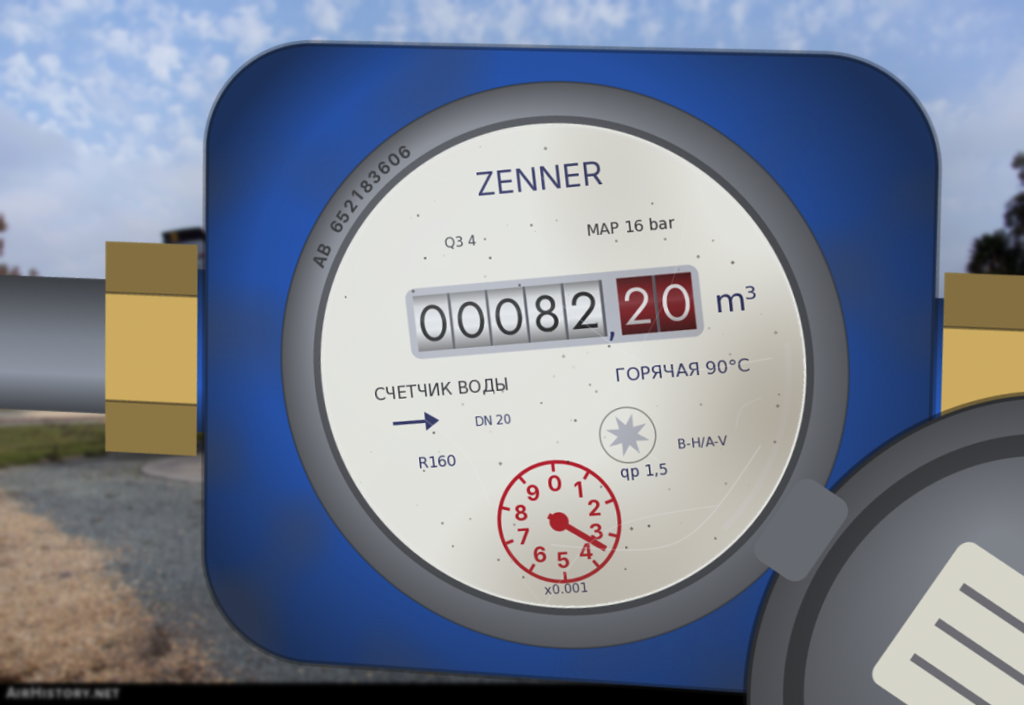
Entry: 82.203 m³
